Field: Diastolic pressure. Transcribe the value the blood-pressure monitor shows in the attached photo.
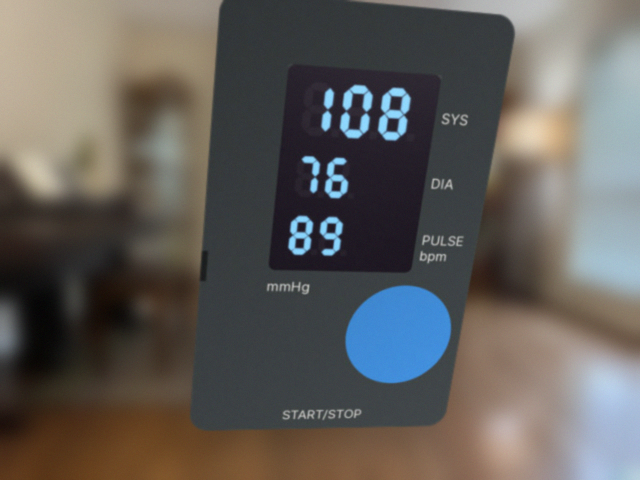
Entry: 76 mmHg
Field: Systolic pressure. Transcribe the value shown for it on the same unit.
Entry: 108 mmHg
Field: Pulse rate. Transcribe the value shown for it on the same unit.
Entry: 89 bpm
